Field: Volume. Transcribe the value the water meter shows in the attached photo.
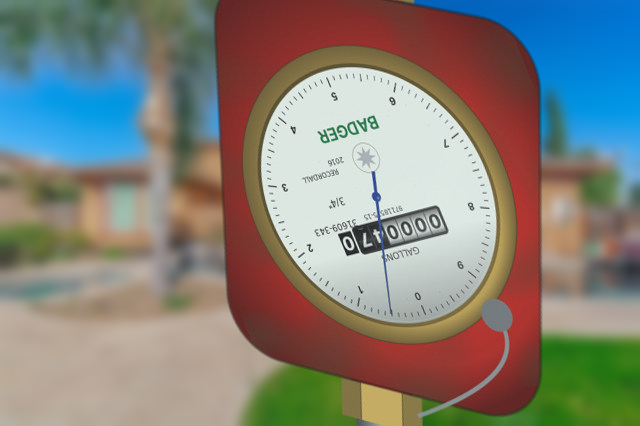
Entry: 470.5 gal
